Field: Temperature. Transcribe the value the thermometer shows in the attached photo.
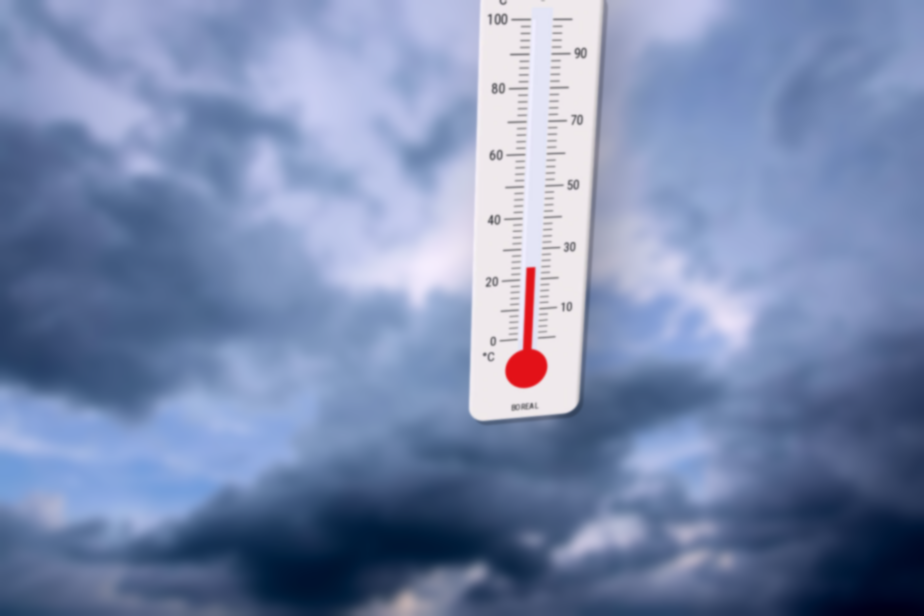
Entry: 24 °C
